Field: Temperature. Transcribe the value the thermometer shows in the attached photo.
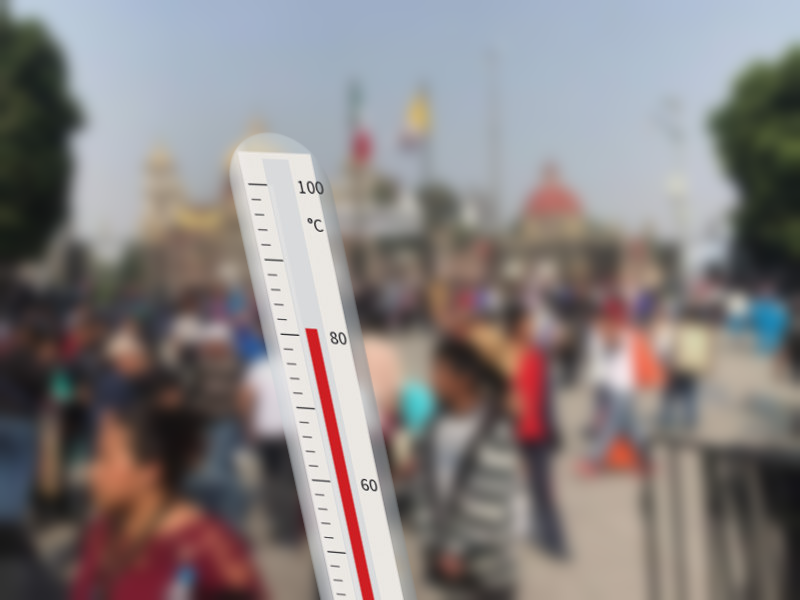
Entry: 81 °C
